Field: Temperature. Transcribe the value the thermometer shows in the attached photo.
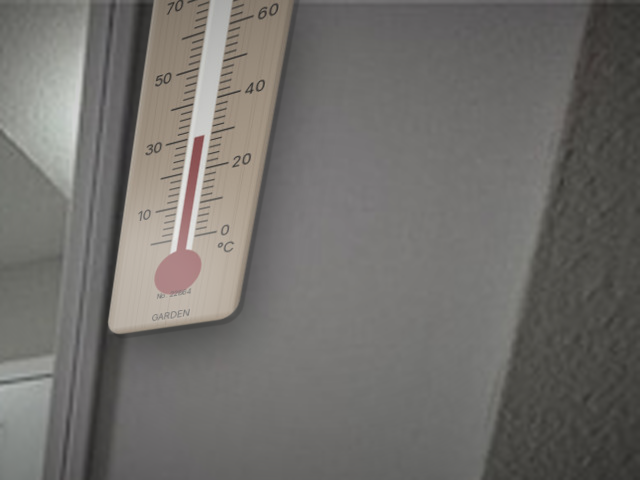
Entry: 30 °C
